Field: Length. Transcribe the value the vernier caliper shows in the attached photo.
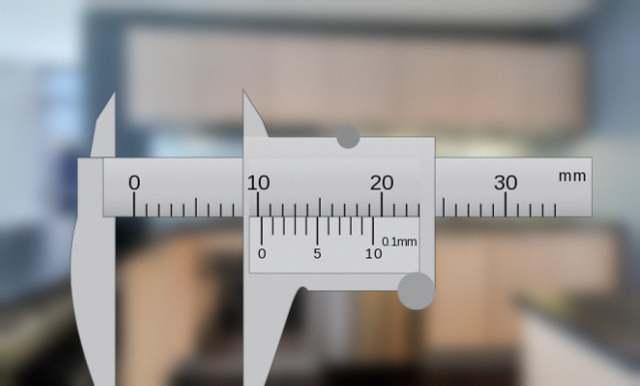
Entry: 10.3 mm
